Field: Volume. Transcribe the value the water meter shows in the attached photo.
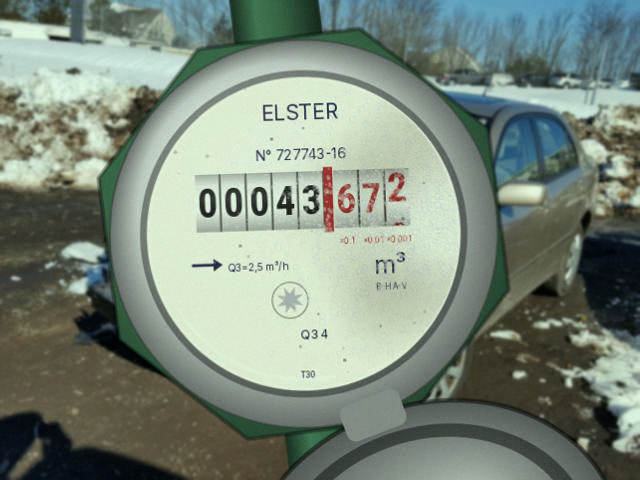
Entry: 43.672 m³
